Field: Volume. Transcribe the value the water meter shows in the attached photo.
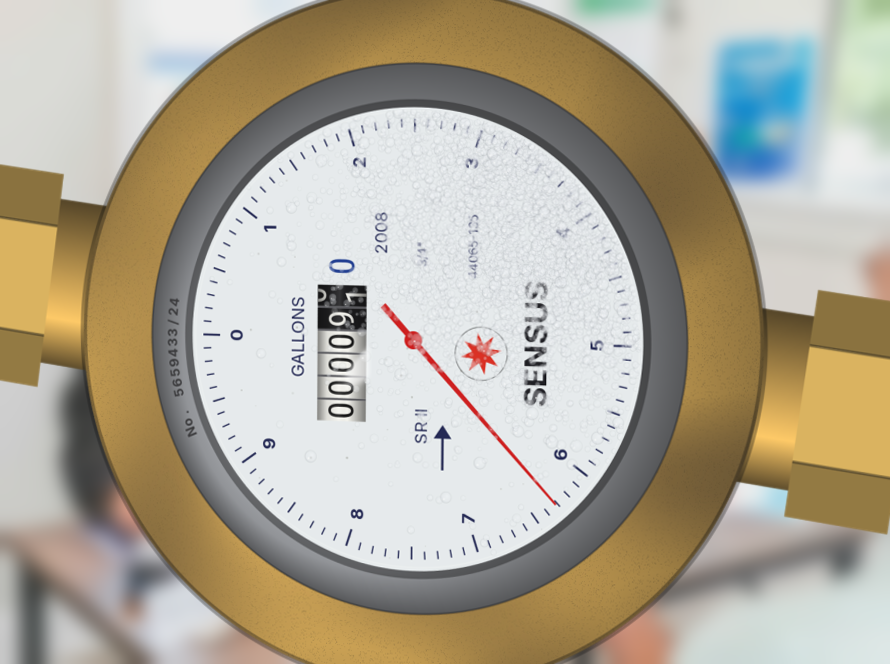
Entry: 906.3 gal
